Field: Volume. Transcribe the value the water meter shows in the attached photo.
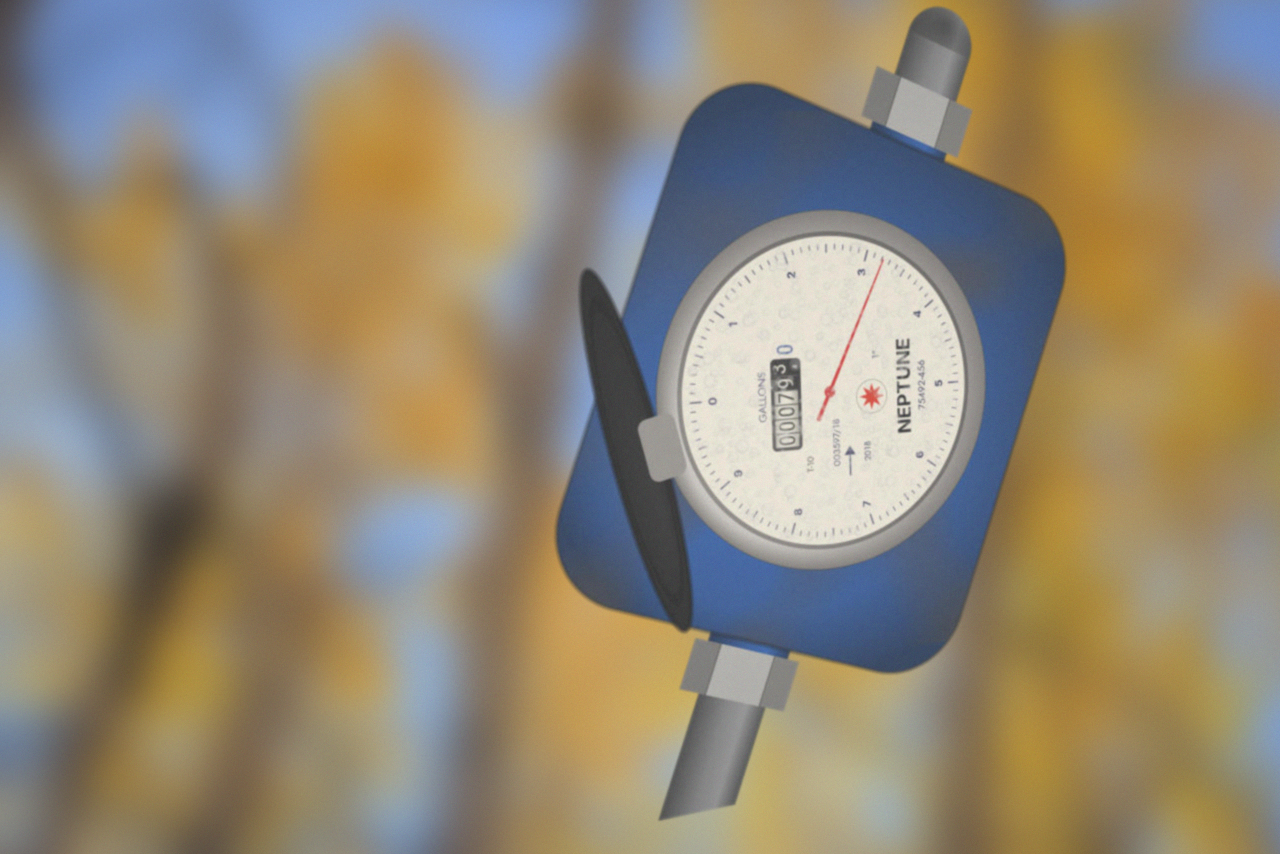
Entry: 7933.2 gal
